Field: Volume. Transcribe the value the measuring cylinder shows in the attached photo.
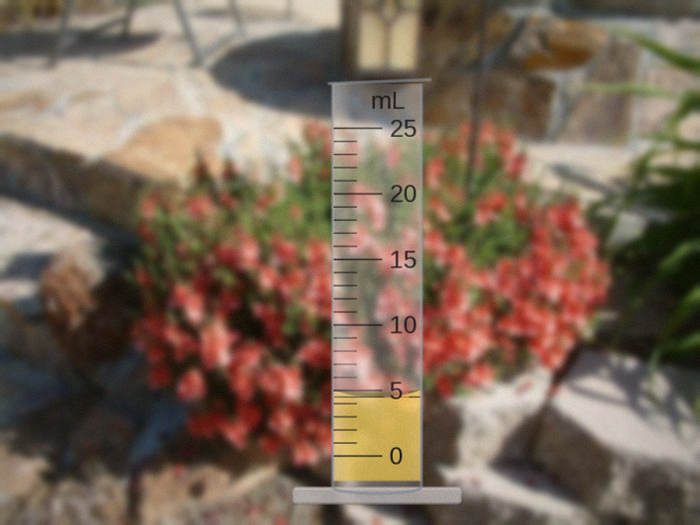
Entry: 4.5 mL
